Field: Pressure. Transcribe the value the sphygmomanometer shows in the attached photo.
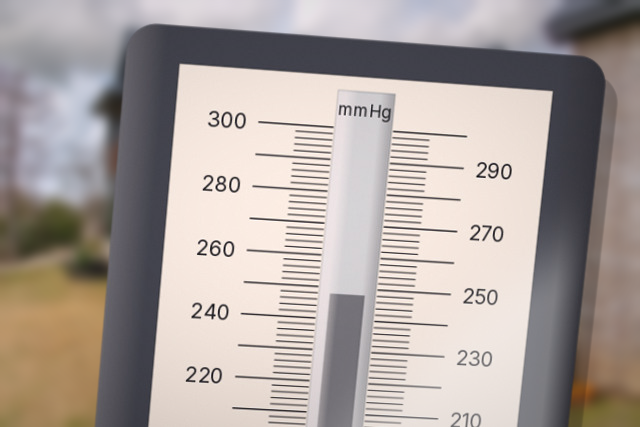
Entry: 248 mmHg
